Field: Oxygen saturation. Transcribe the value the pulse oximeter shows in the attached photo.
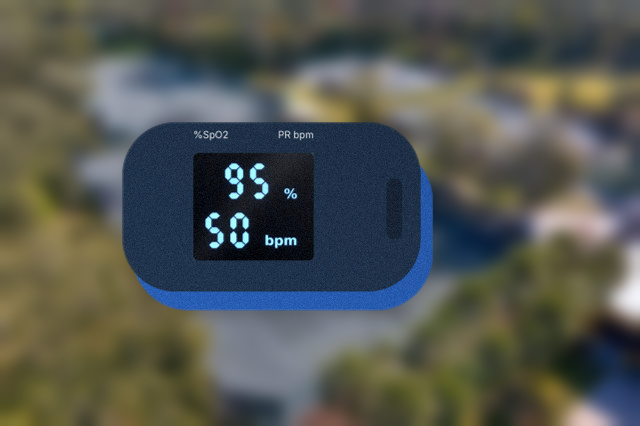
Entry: 95 %
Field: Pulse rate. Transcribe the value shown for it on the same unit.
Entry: 50 bpm
